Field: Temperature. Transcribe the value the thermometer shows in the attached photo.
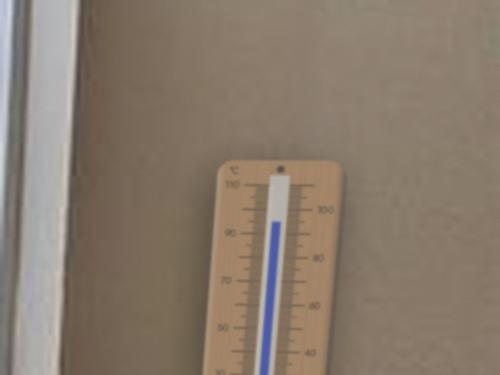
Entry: 95 °C
